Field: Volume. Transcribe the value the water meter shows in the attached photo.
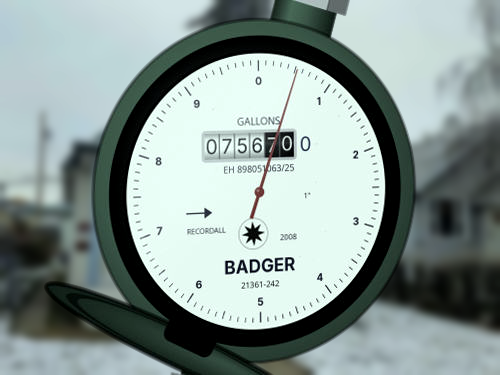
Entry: 756700.5 gal
